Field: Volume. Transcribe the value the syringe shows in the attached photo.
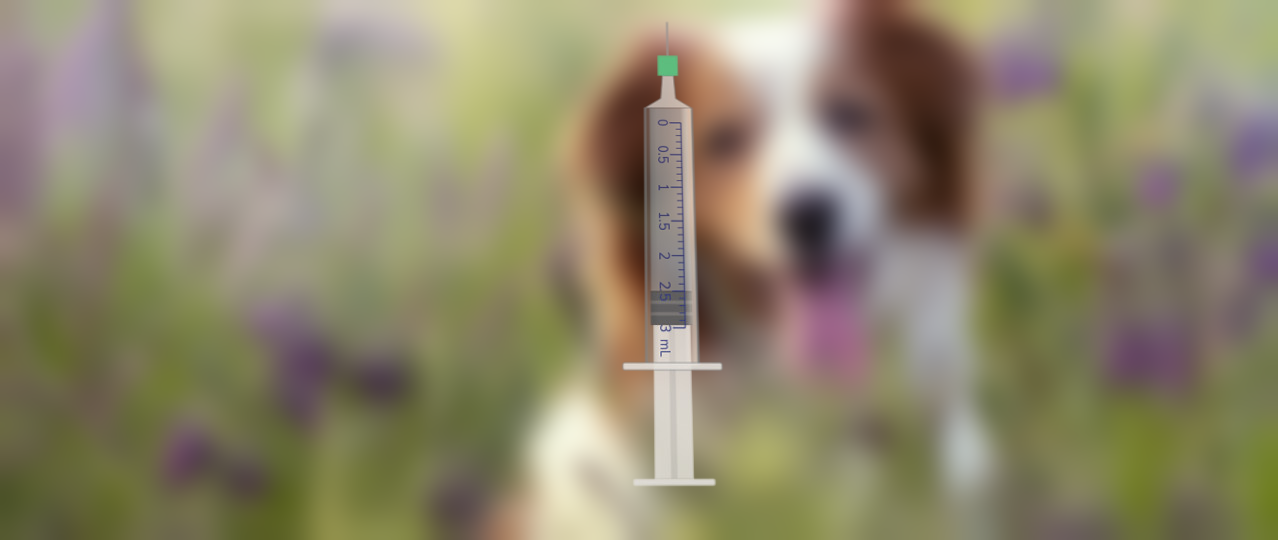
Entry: 2.5 mL
